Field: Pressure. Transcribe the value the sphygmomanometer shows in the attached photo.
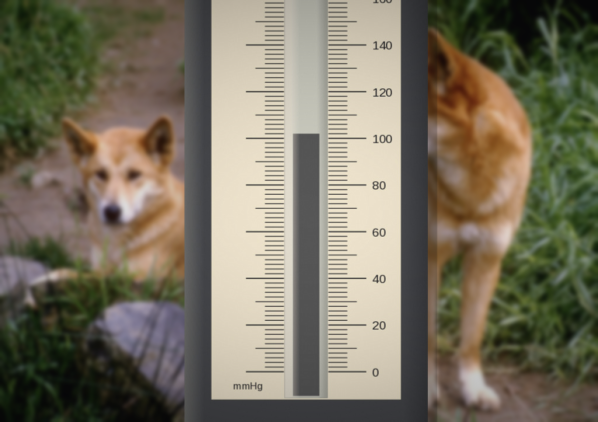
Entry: 102 mmHg
